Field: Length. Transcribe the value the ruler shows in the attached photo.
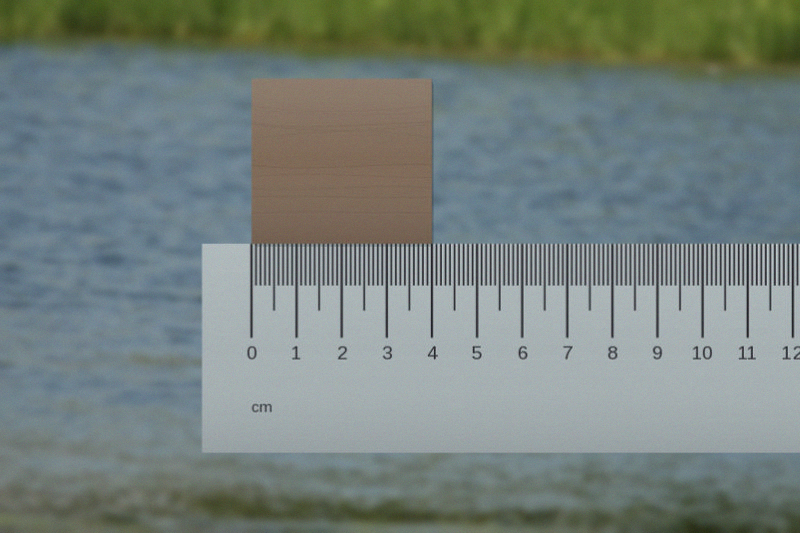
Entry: 4 cm
